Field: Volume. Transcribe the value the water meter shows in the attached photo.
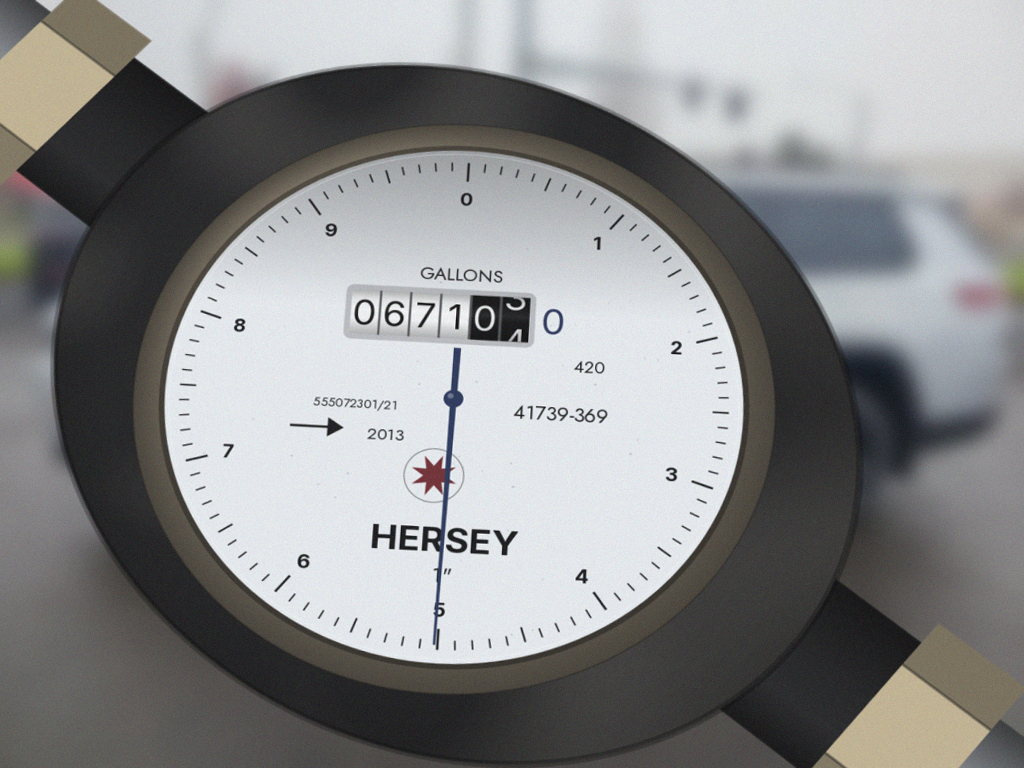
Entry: 671035.0 gal
